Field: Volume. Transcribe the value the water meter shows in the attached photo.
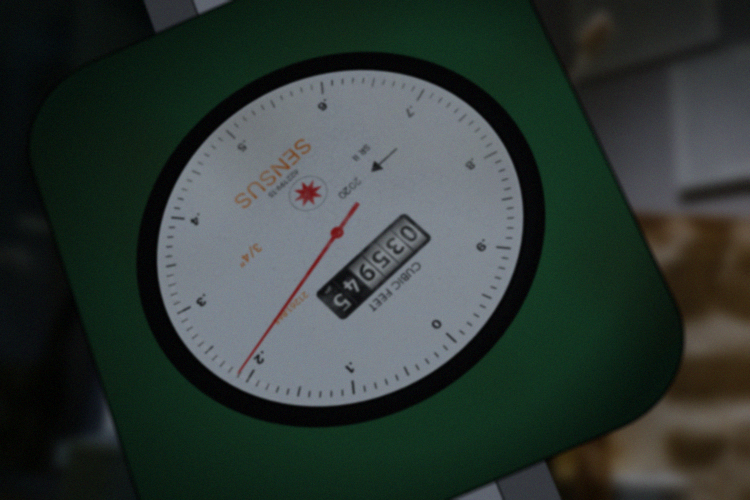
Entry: 35945.21 ft³
